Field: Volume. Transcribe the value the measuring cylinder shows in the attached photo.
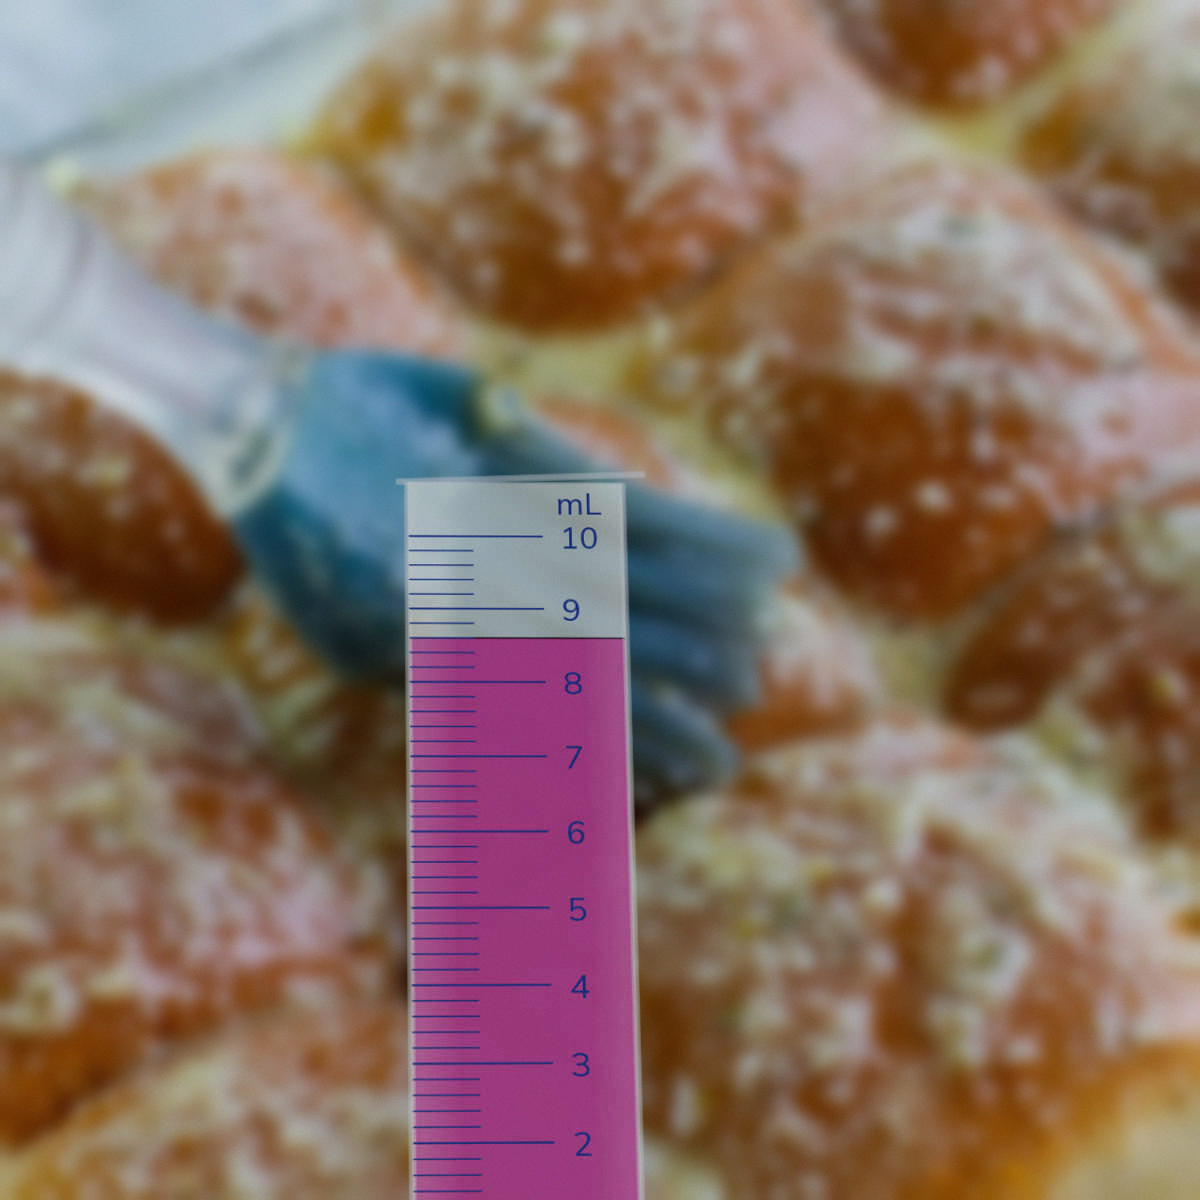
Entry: 8.6 mL
